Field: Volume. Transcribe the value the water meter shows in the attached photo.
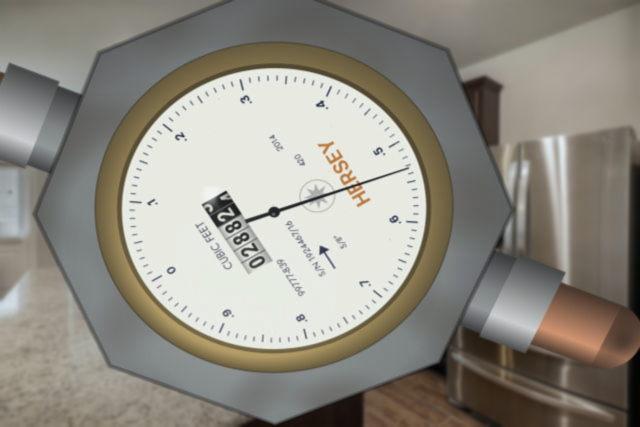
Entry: 28823.53 ft³
